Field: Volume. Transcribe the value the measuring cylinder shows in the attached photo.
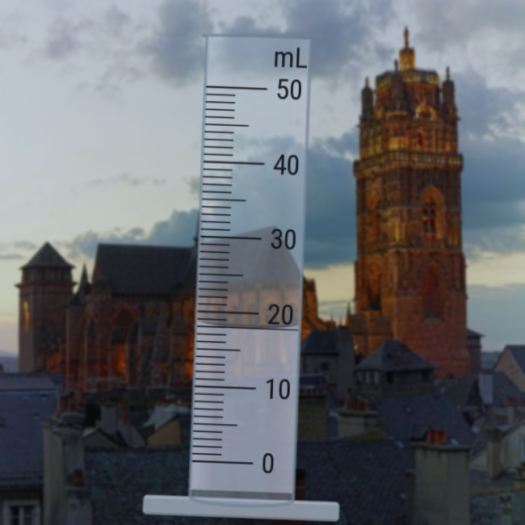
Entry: 18 mL
